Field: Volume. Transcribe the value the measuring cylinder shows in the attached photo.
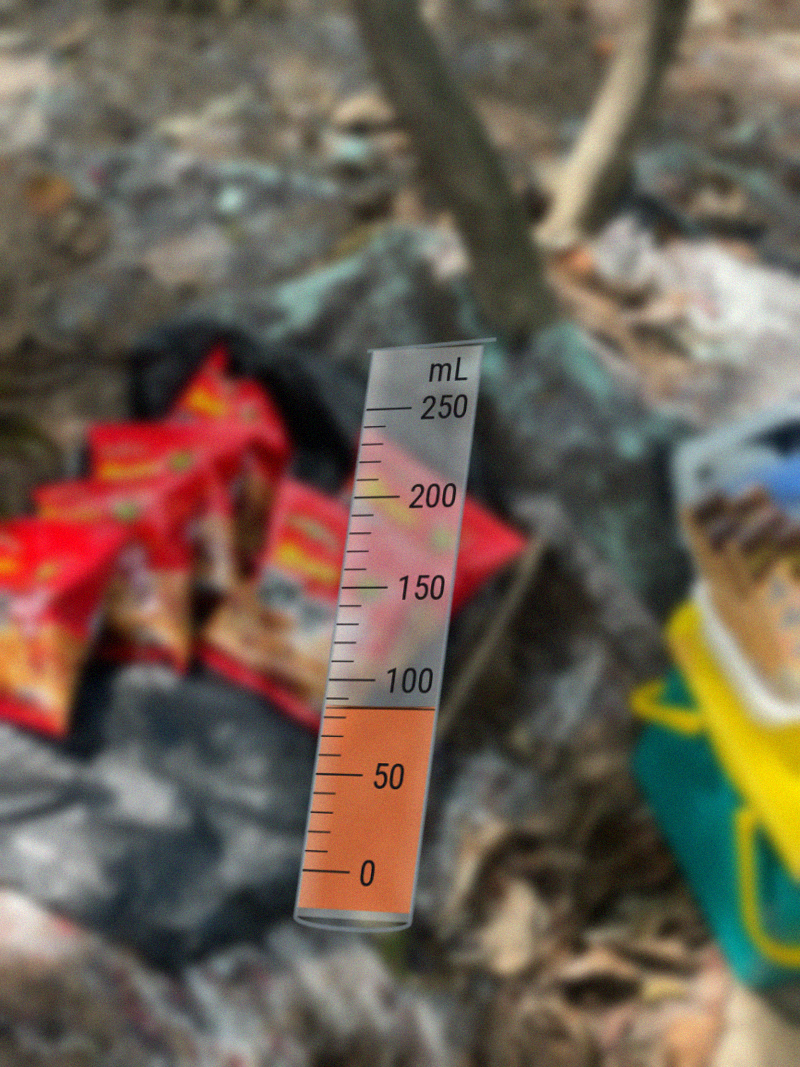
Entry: 85 mL
